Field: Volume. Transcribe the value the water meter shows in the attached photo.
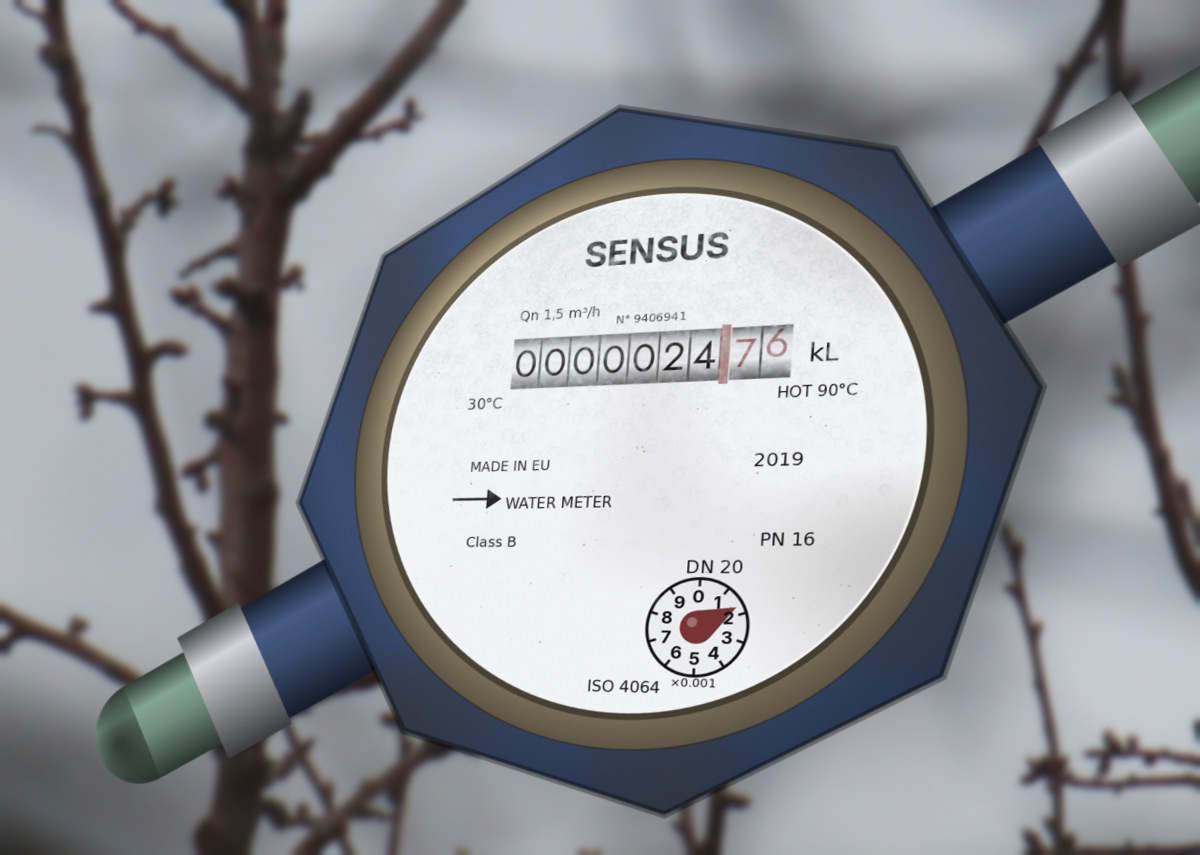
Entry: 24.761 kL
